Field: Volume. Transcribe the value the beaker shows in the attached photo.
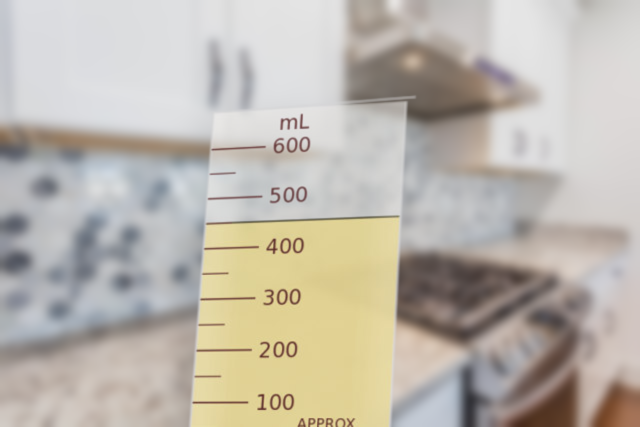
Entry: 450 mL
